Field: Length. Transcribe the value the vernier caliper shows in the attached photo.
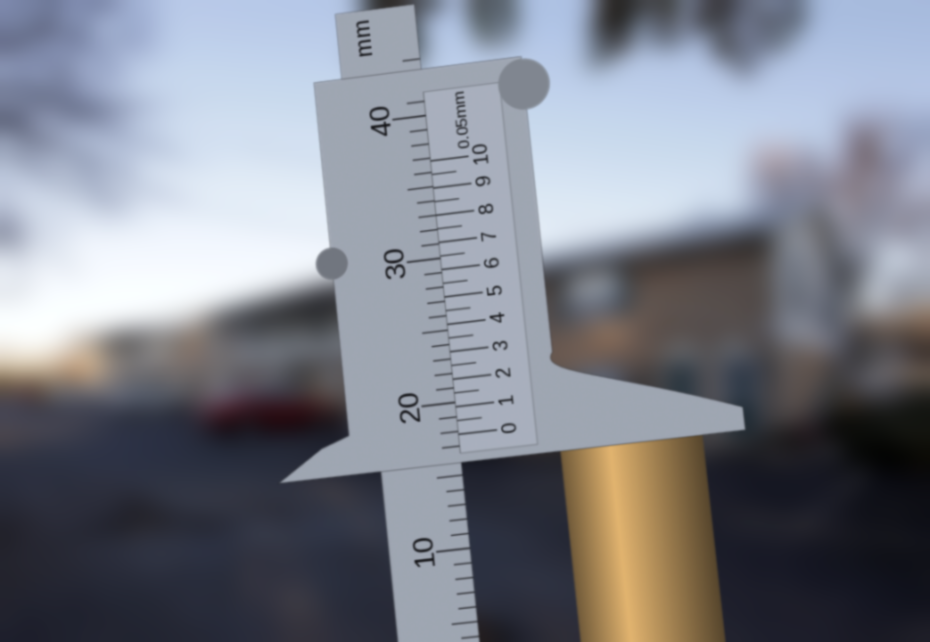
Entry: 17.8 mm
